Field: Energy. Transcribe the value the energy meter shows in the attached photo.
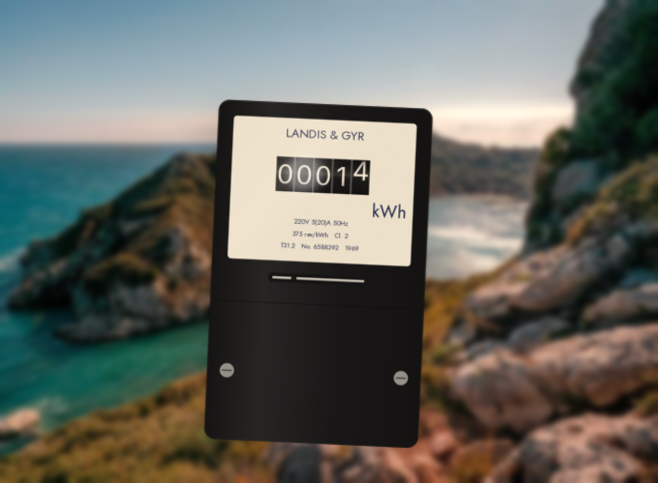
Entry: 14 kWh
